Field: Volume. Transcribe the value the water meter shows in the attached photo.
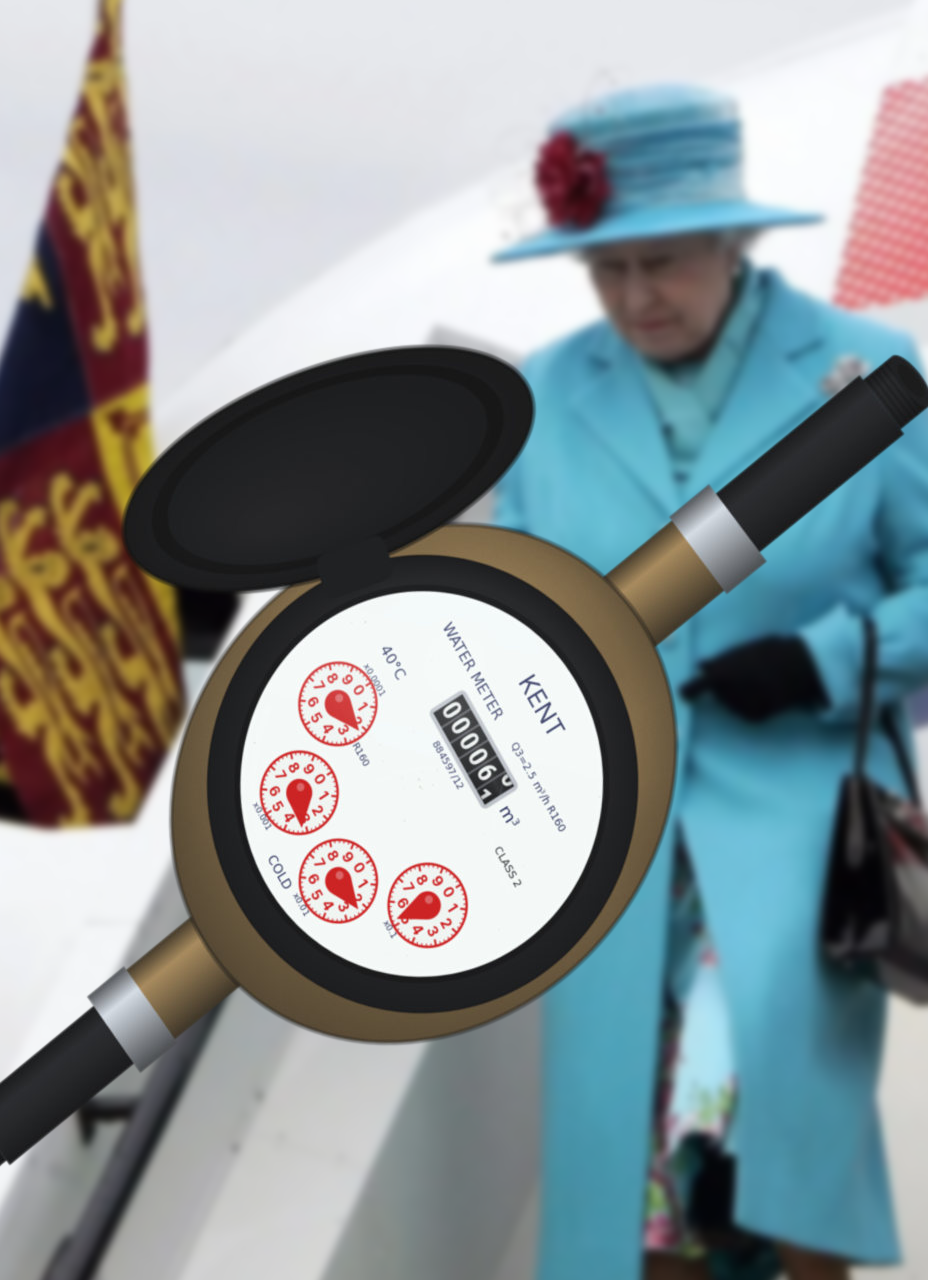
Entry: 60.5232 m³
